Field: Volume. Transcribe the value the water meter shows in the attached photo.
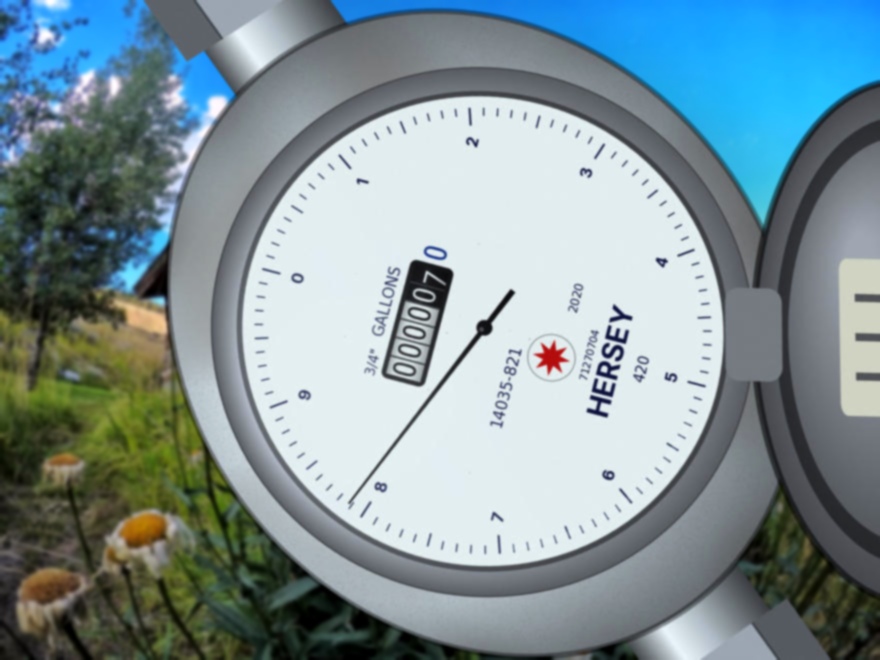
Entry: 68.1 gal
